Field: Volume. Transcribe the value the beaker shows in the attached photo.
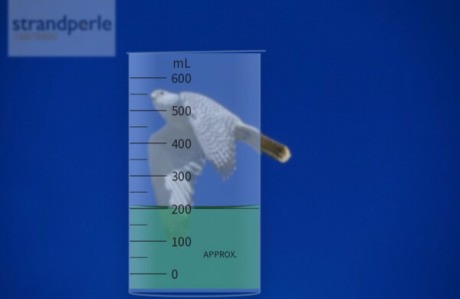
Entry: 200 mL
